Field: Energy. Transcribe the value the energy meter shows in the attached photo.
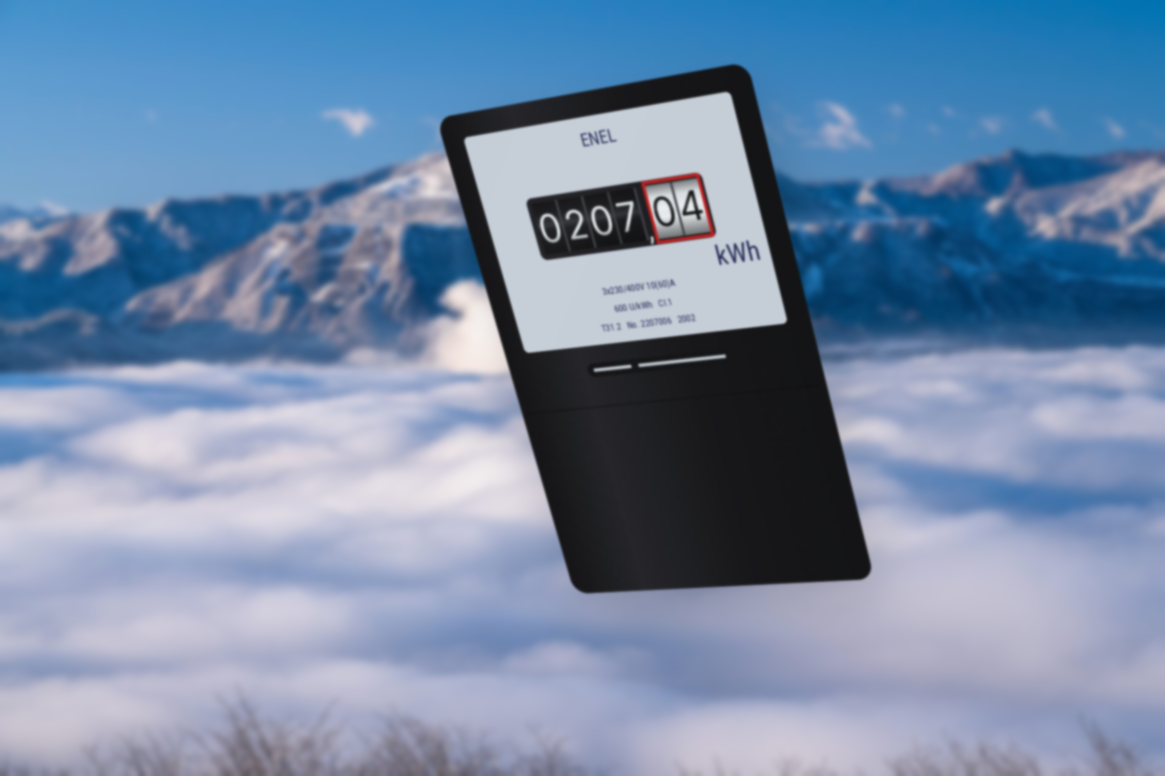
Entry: 207.04 kWh
